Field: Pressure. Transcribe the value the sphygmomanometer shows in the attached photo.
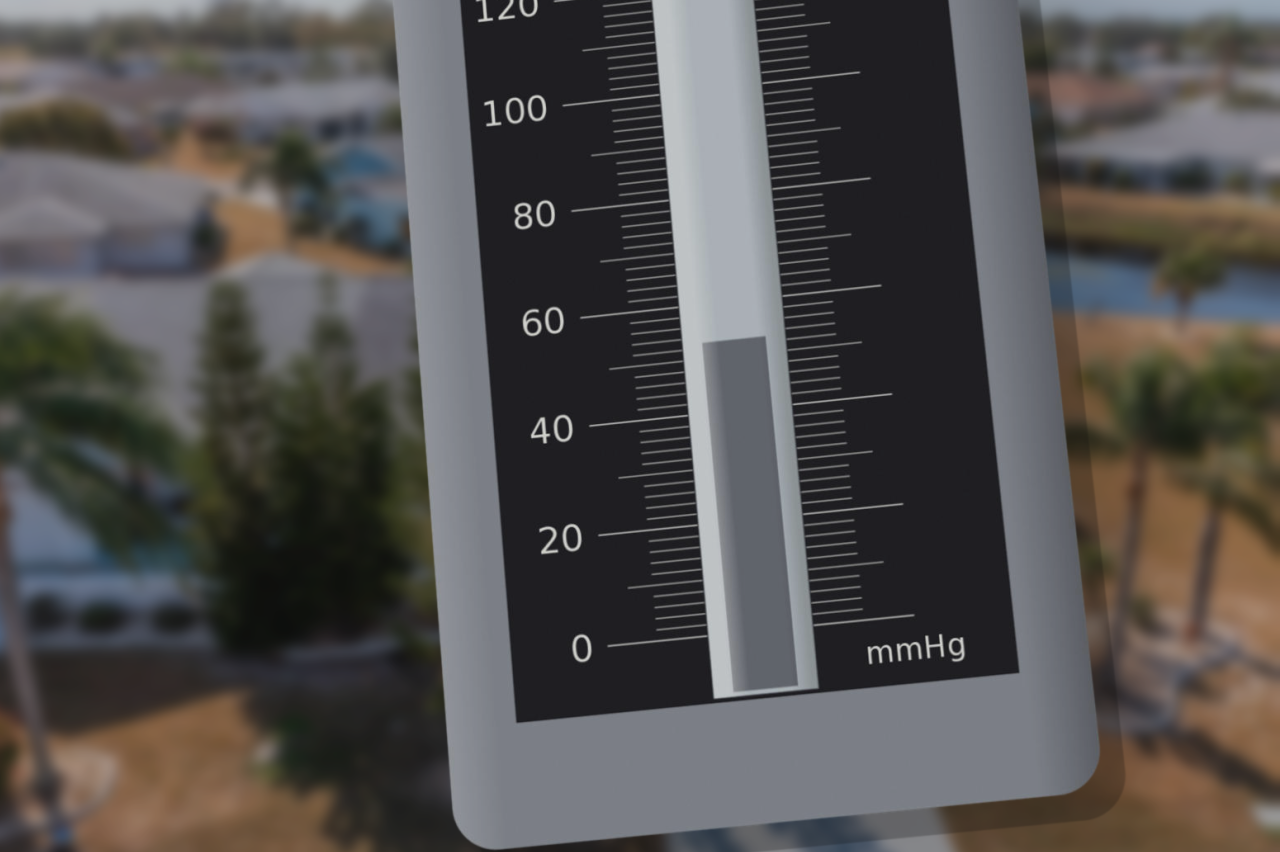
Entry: 53 mmHg
